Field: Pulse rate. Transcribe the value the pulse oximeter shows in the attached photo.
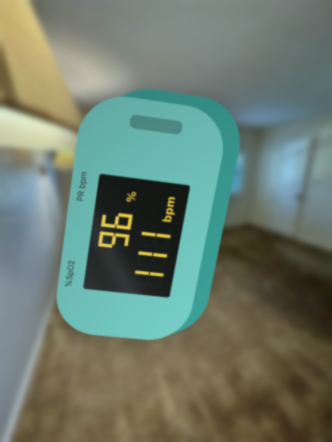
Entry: 111 bpm
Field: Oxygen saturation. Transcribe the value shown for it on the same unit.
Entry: 96 %
